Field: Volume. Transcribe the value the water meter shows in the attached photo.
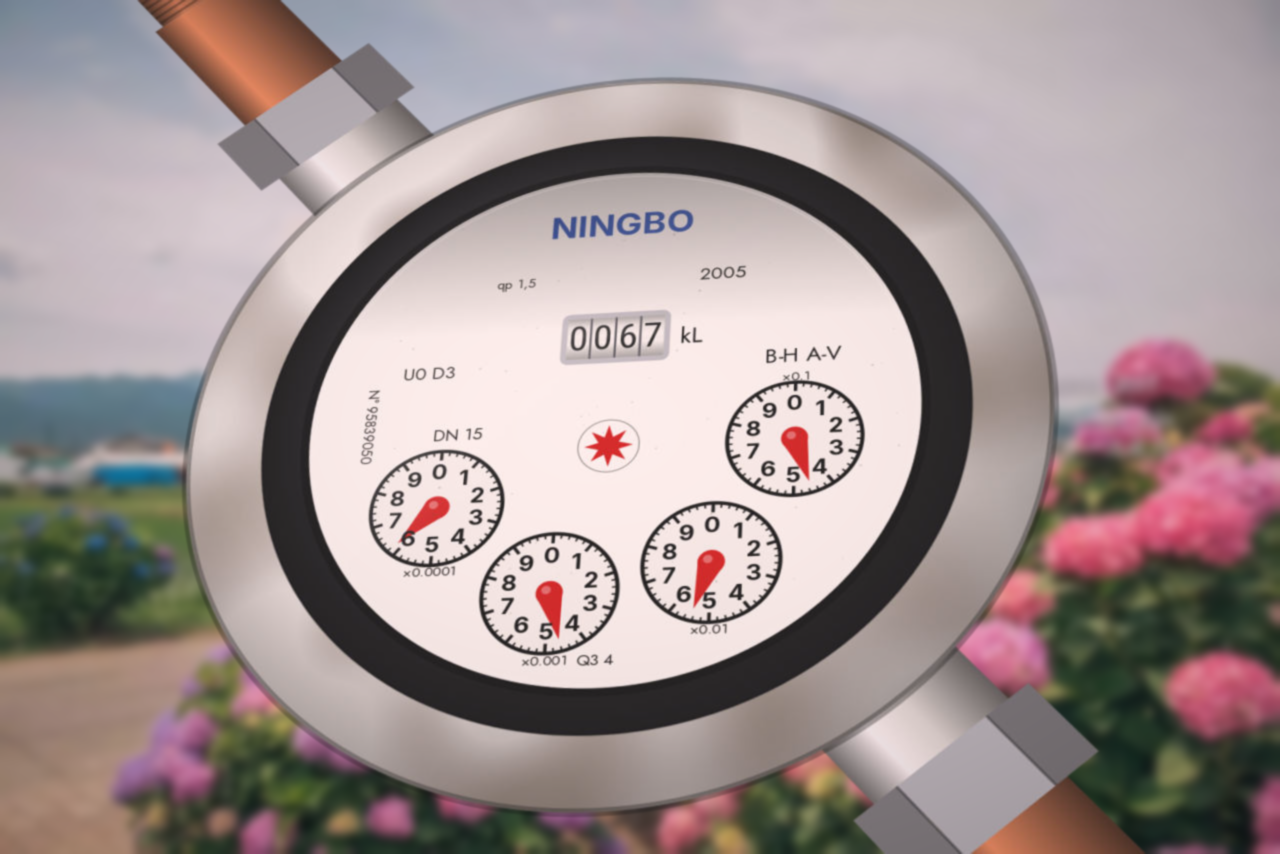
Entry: 67.4546 kL
